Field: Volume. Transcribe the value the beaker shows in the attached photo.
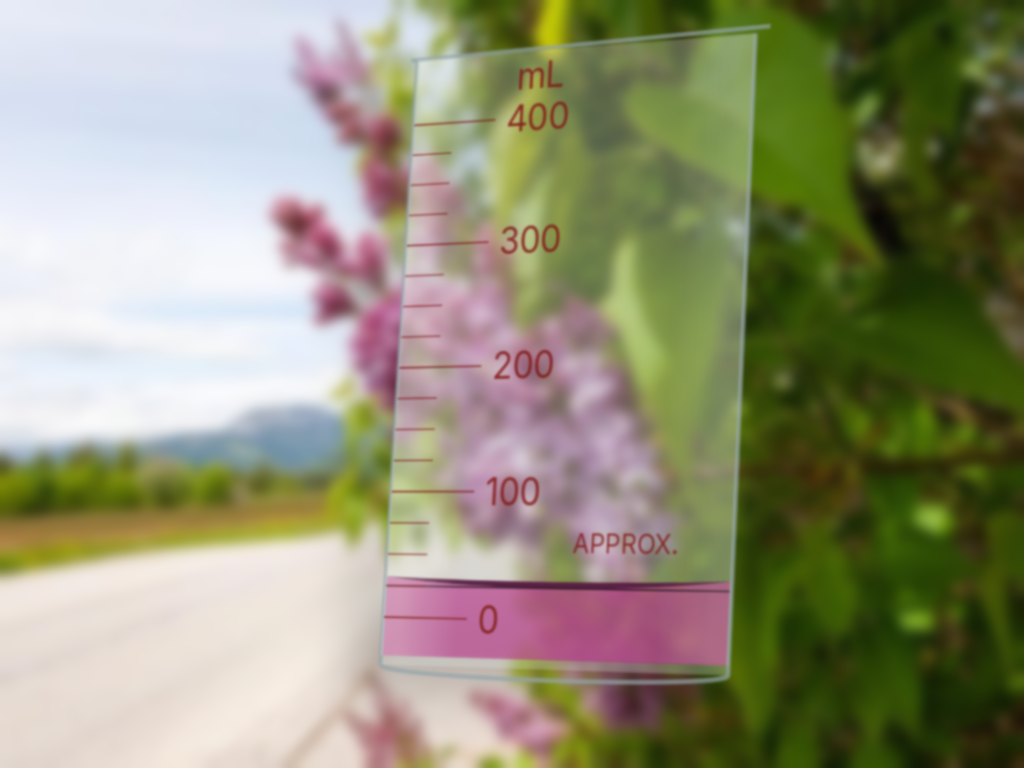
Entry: 25 mL
